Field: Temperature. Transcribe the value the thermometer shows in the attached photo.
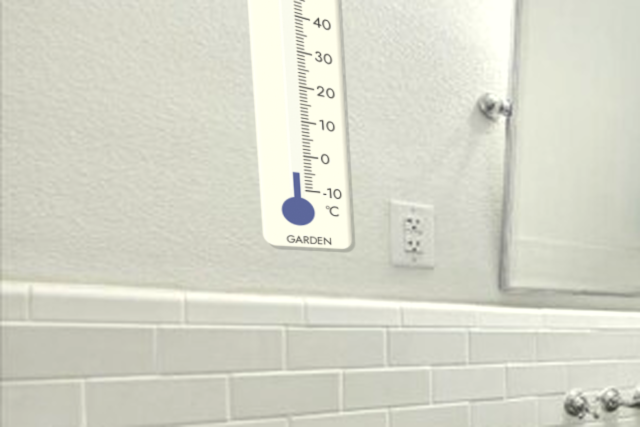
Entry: -5 °C
